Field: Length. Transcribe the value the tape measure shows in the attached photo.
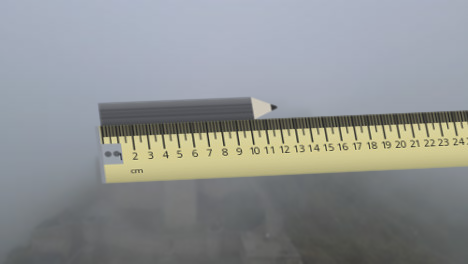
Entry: 12 cm
